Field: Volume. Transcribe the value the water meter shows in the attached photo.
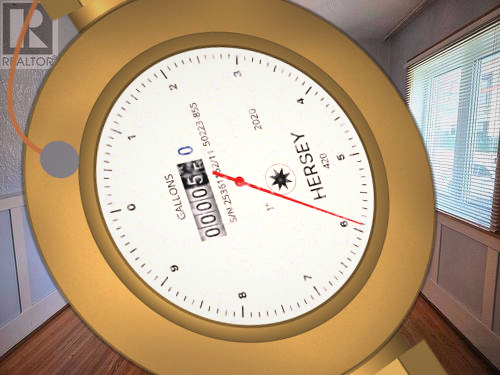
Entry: 545.9 gal
